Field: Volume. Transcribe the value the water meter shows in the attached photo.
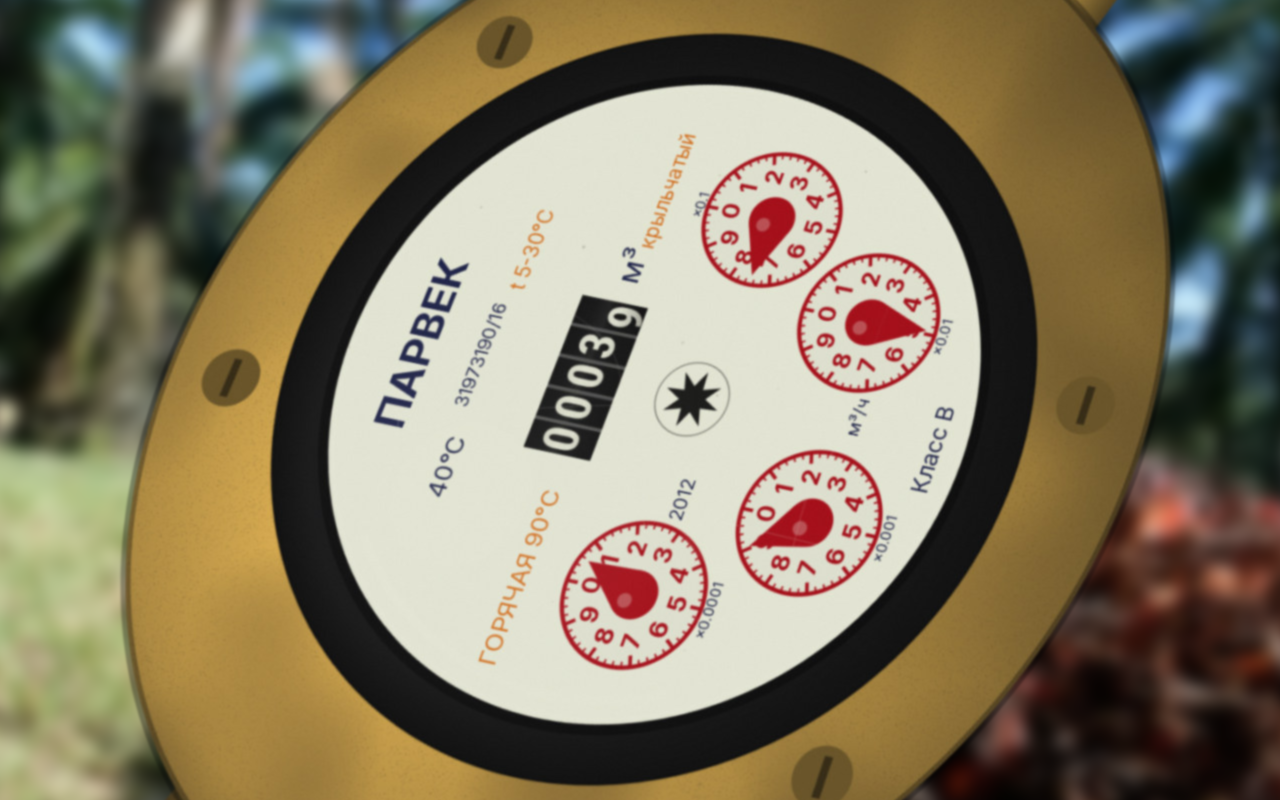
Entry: 38.7490 m³
